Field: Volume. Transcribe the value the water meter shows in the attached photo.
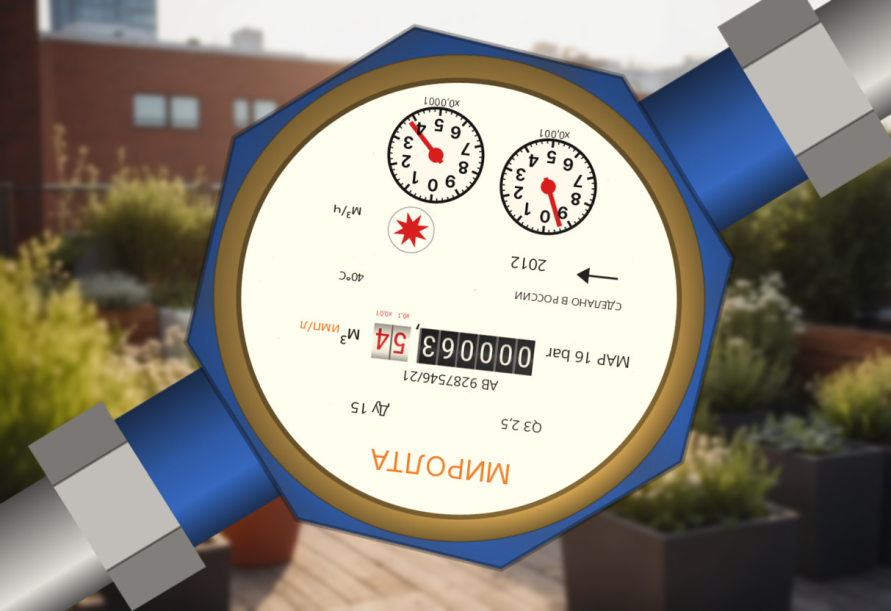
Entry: 63.5393 m³
